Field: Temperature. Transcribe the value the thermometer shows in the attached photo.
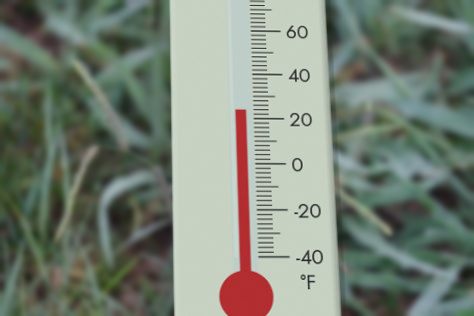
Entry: 24 °F
